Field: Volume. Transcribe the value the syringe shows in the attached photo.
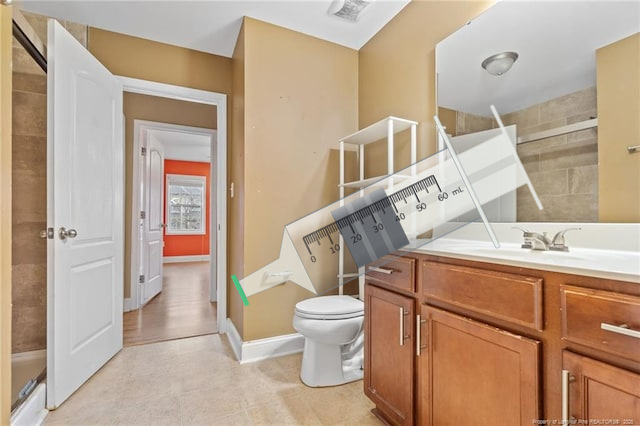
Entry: 15 mL
